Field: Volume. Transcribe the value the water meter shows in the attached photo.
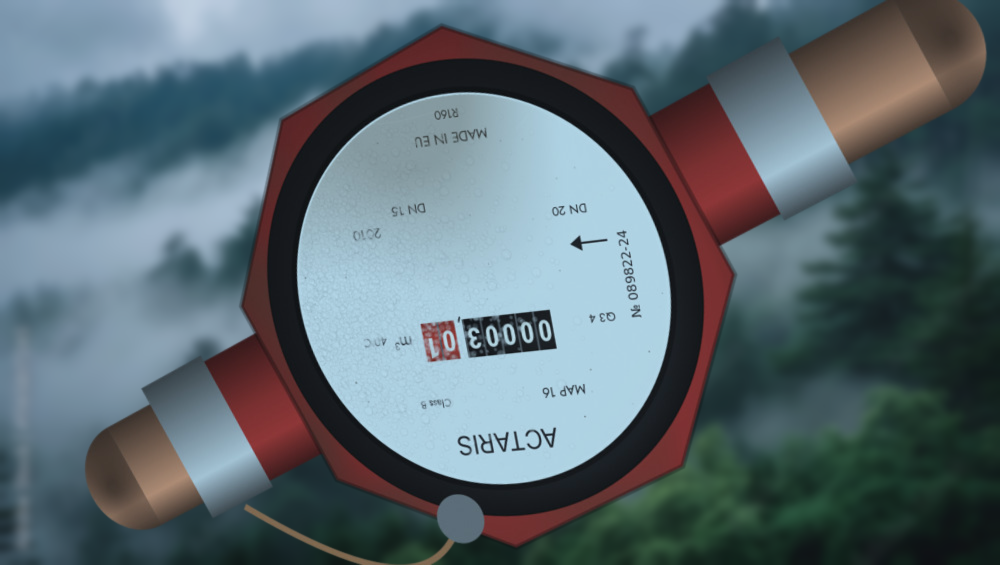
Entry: 3.01 m³
